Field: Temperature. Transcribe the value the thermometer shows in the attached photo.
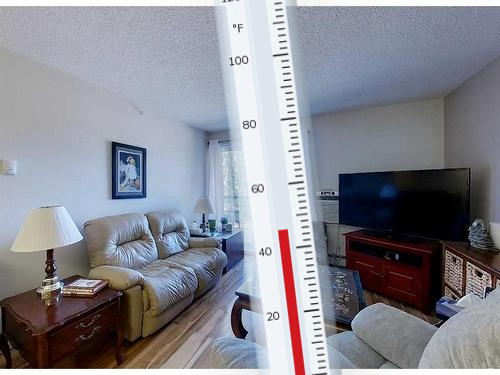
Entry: 46 °F
